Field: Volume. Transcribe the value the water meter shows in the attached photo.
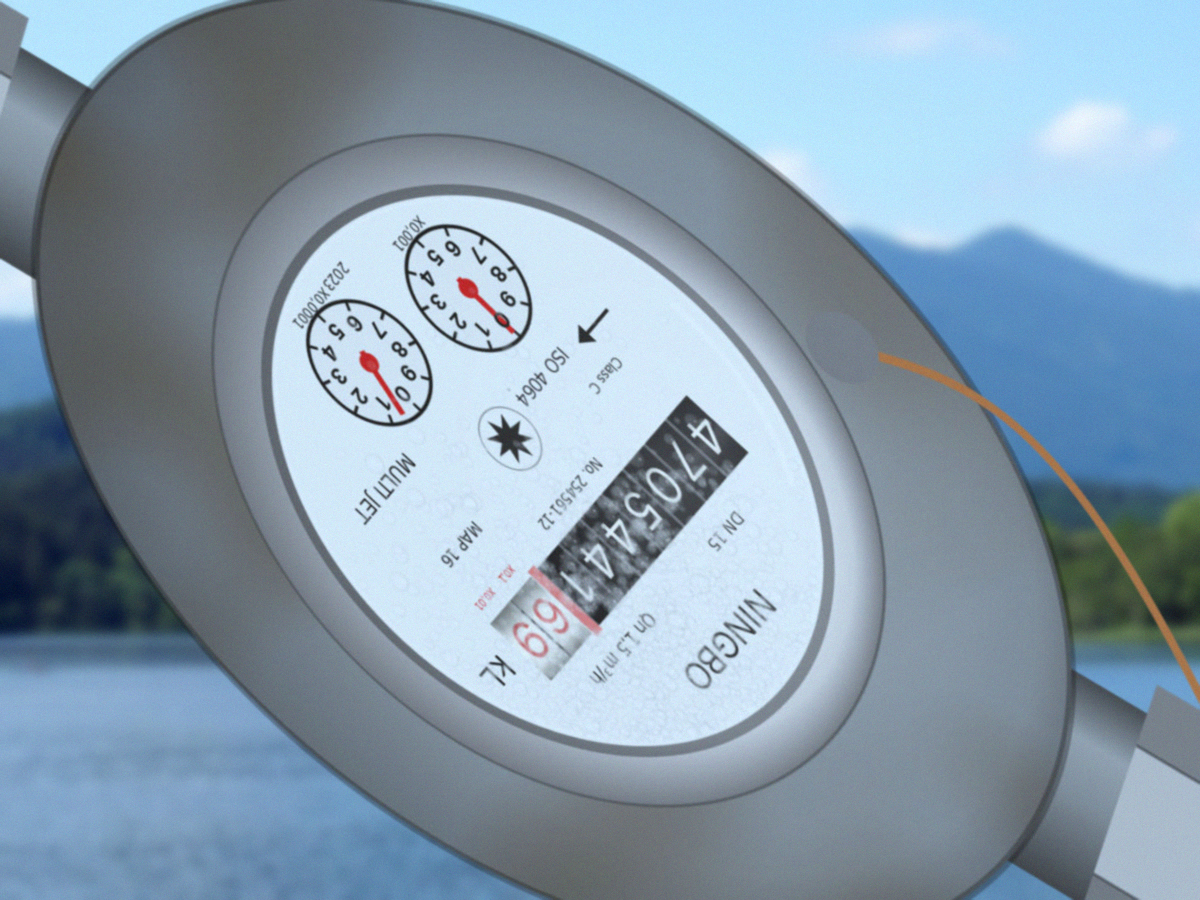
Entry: 4705441.6900 kL
